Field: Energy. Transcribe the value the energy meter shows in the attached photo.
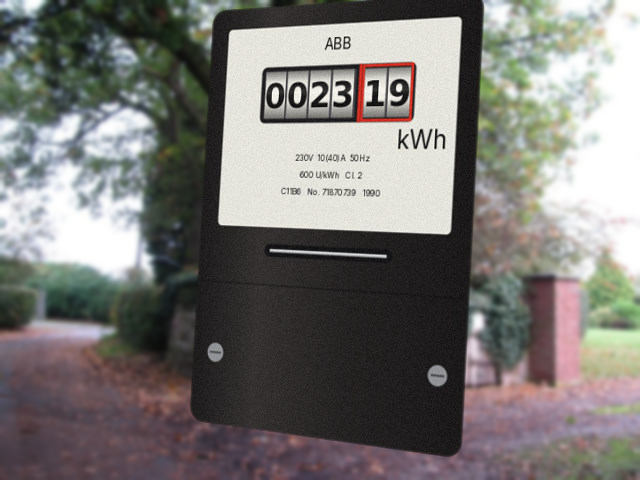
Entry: 23.19 kWh
